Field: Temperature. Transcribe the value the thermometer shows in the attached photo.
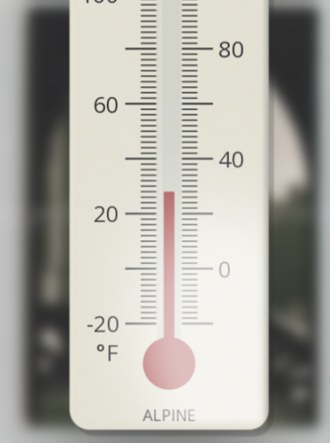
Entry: 28 °F
